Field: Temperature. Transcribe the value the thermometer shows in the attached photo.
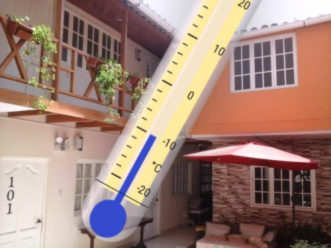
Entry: -10 °C
